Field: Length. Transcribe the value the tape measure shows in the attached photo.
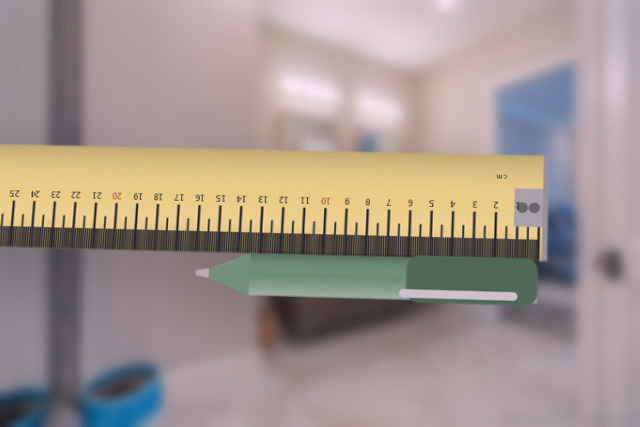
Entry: 16 cm
